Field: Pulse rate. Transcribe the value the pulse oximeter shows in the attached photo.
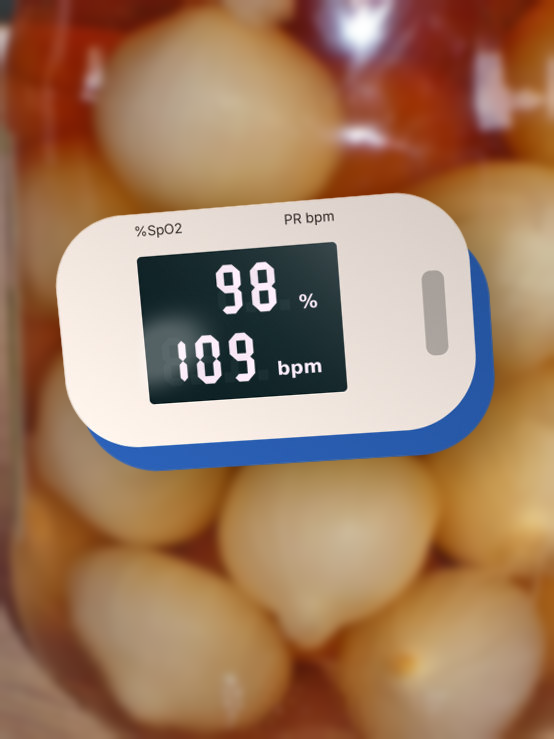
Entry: 109 bpm
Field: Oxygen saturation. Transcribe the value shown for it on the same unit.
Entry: 98 %
